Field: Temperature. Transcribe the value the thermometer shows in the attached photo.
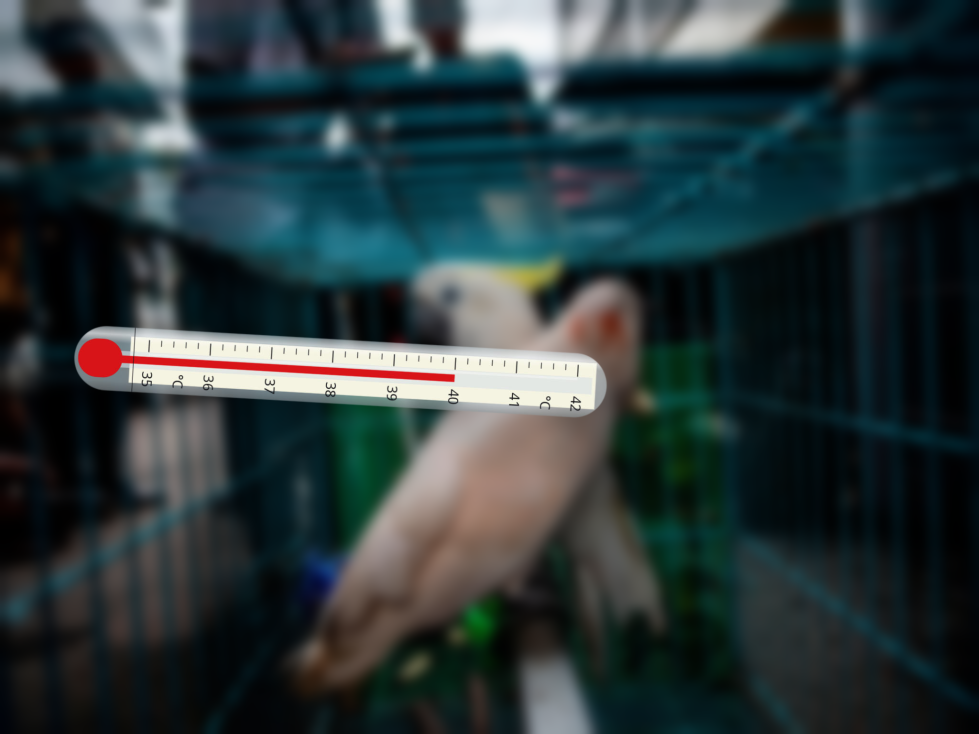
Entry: 40 °C
